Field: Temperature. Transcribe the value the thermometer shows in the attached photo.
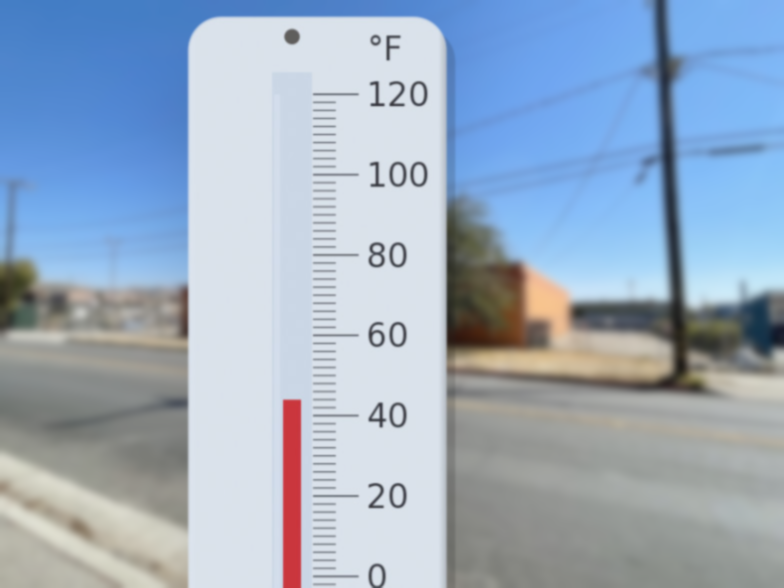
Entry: 44 °F
